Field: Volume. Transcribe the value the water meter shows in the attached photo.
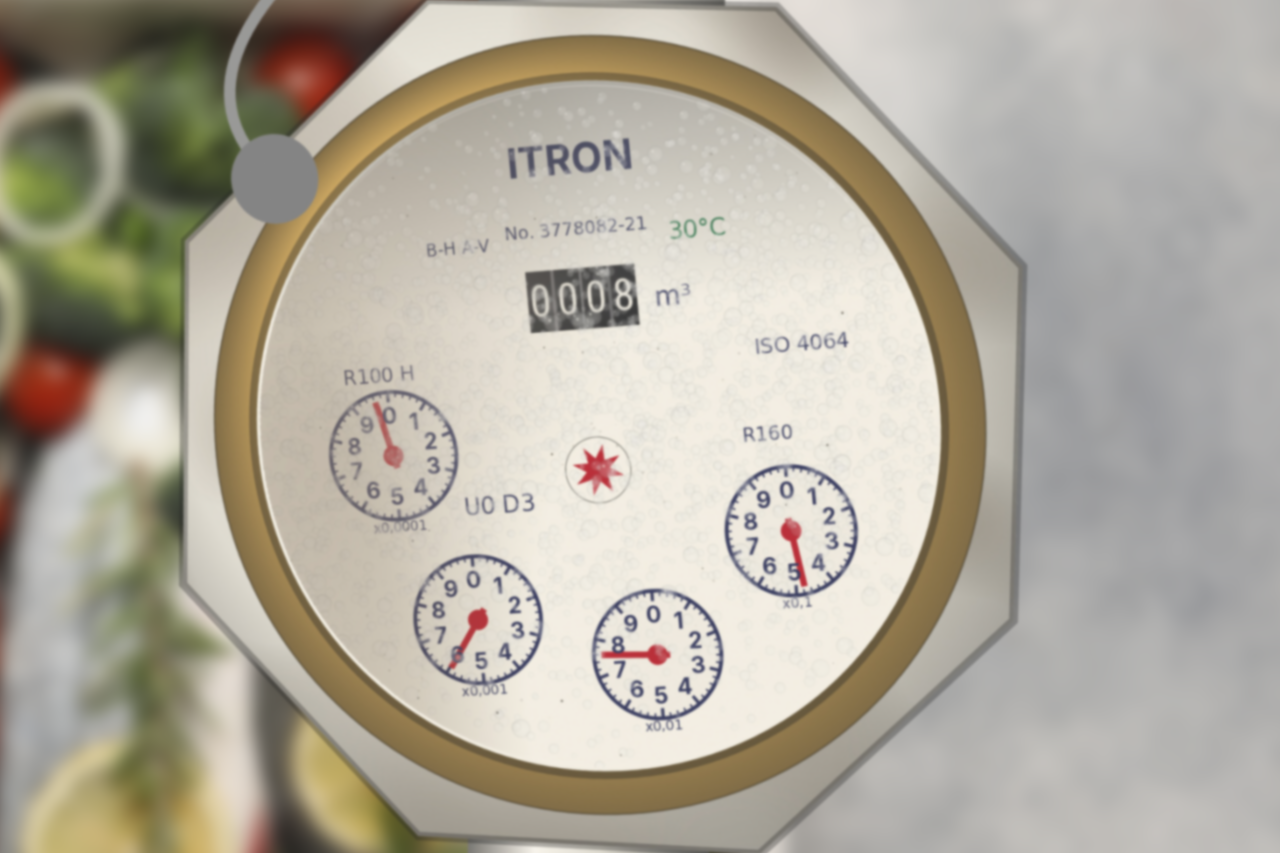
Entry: 8.4759 m³
